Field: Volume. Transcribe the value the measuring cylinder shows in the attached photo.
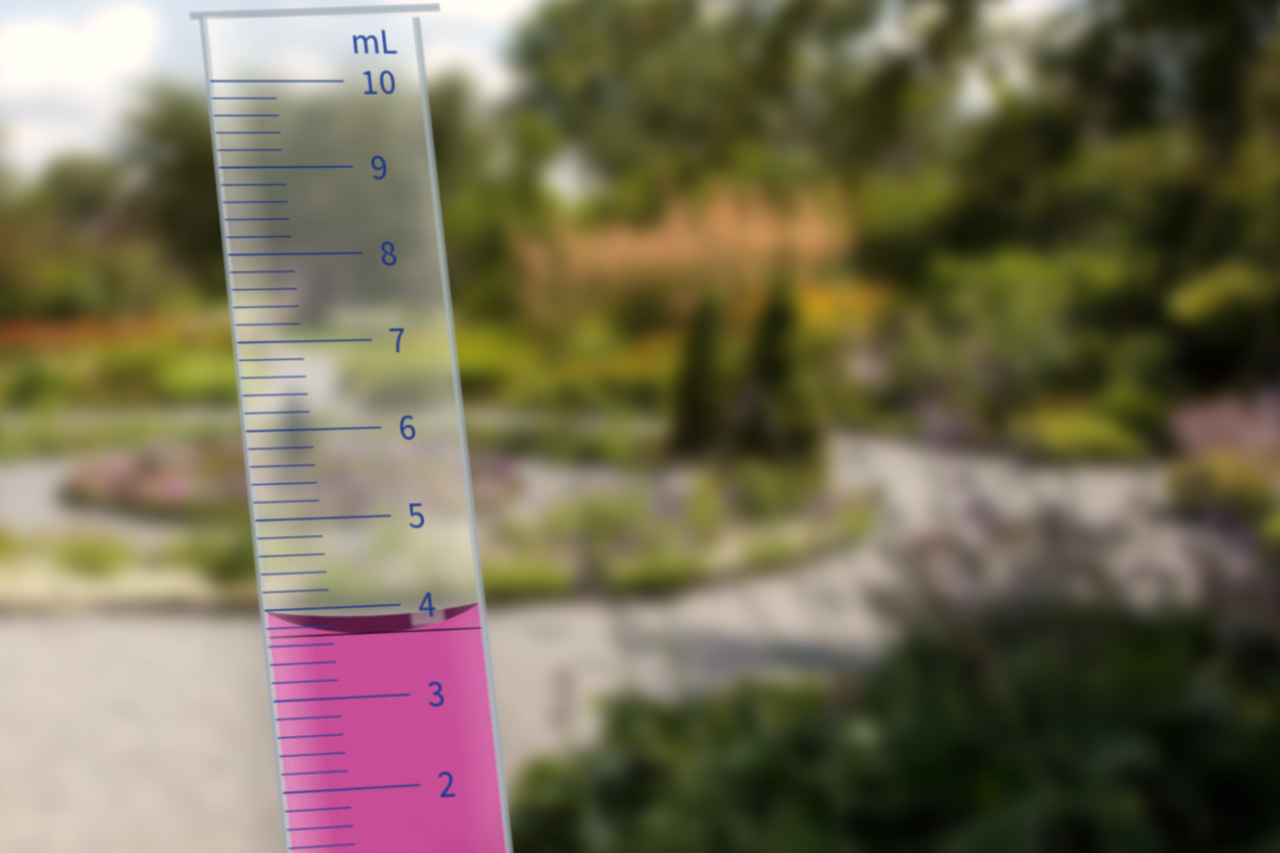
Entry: 3.7 mL
